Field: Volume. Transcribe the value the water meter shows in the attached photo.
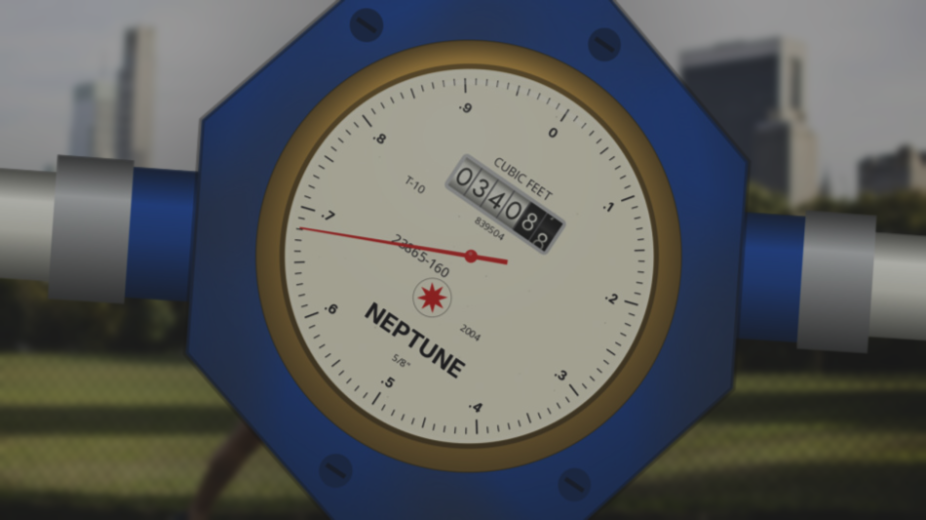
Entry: 34087.68 ft³
